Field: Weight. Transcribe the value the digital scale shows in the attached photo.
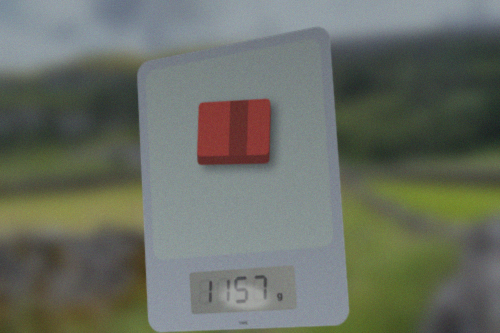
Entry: 1157 g
